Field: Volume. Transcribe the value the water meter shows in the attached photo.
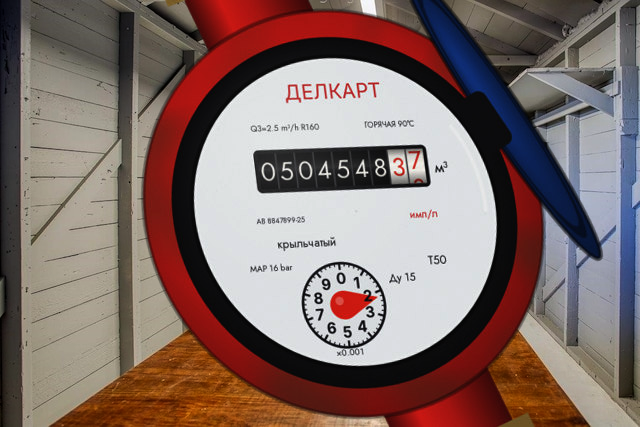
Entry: 504548.372 m³
